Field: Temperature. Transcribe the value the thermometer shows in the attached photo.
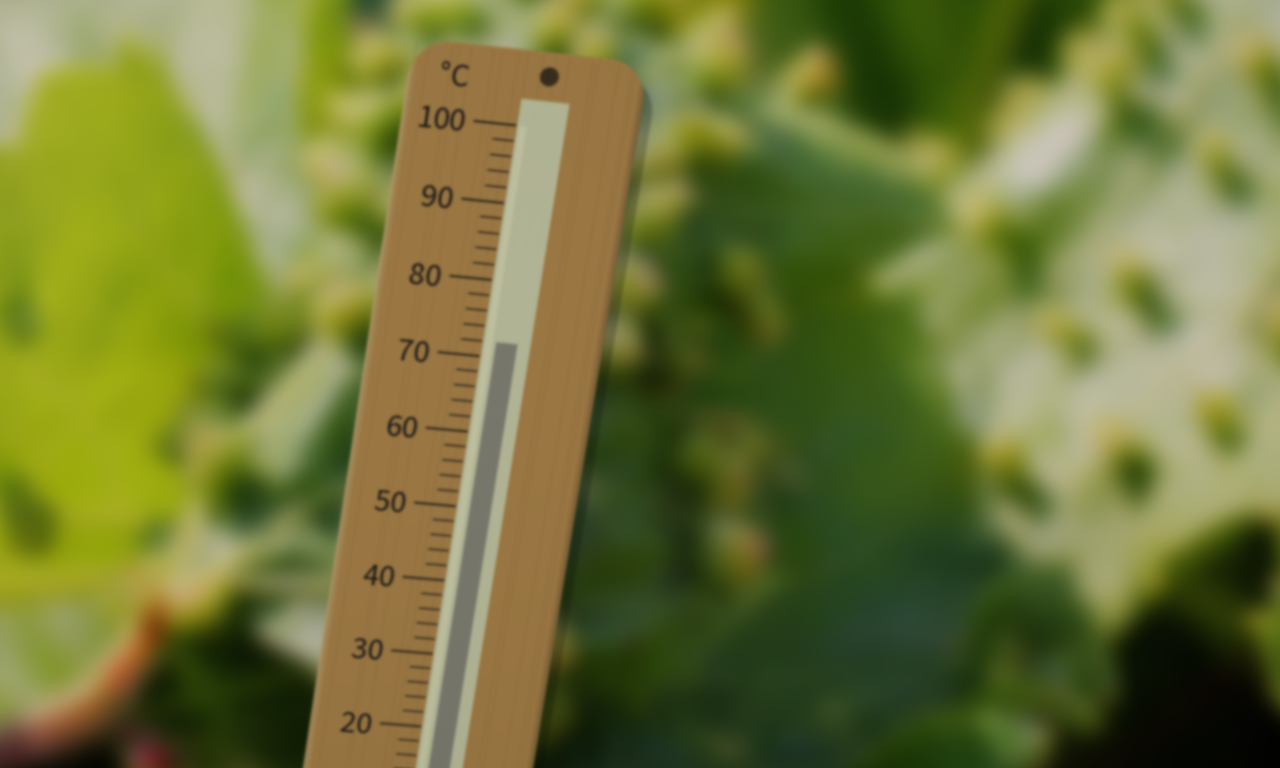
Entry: 72 °C
